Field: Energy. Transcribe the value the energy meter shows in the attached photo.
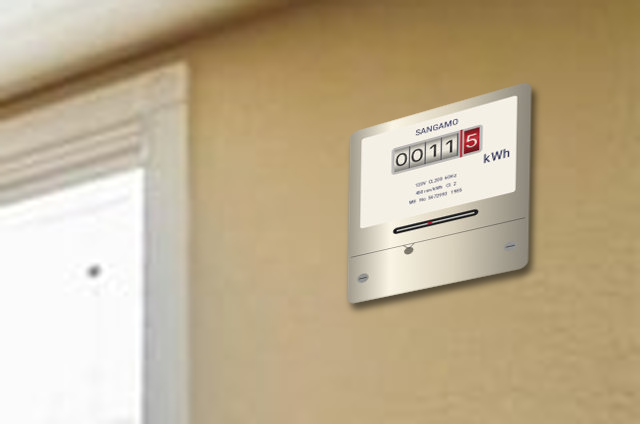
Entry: 11.5 kWh
